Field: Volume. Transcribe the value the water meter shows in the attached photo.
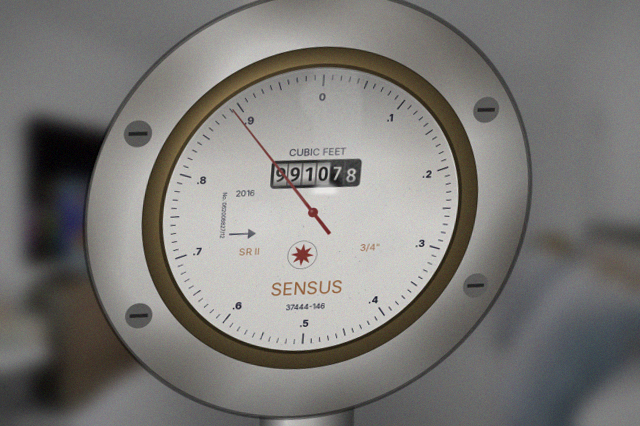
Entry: 991077.89 ft³
